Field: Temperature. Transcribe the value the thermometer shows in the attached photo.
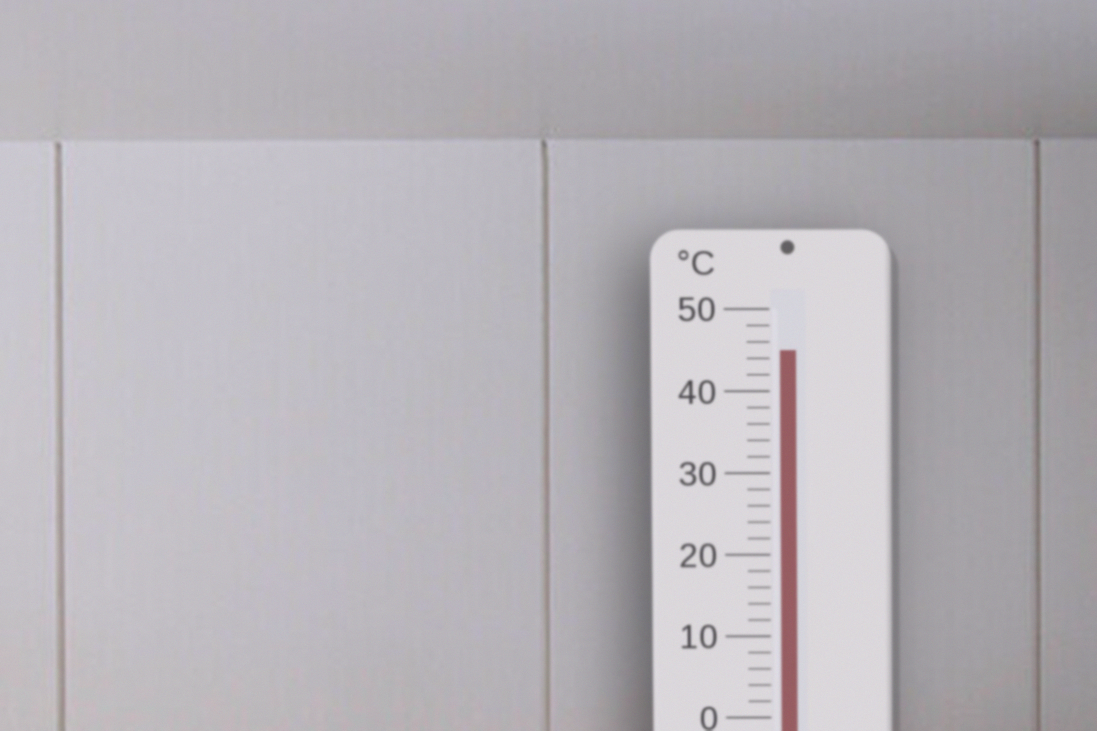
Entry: 45 °C
